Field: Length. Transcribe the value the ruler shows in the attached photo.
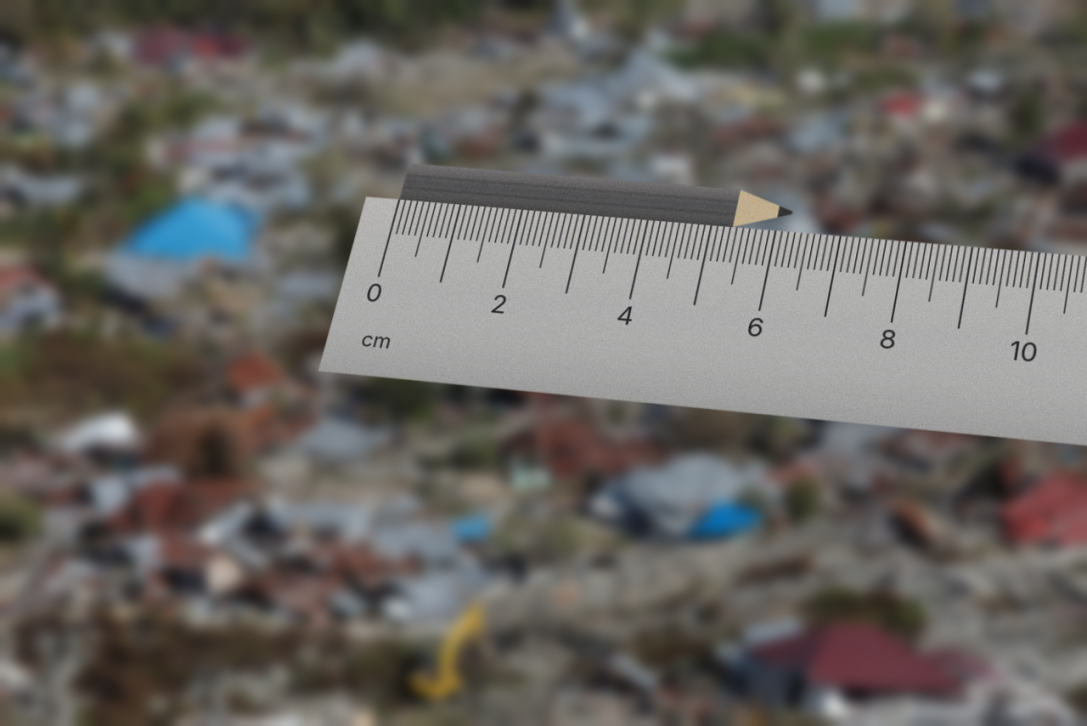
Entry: 6.2 cm
